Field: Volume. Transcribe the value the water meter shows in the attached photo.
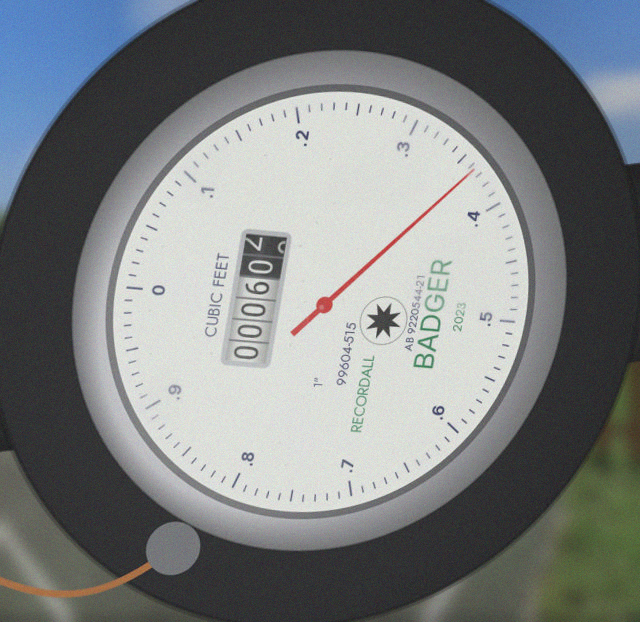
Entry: 602.36 ft³
